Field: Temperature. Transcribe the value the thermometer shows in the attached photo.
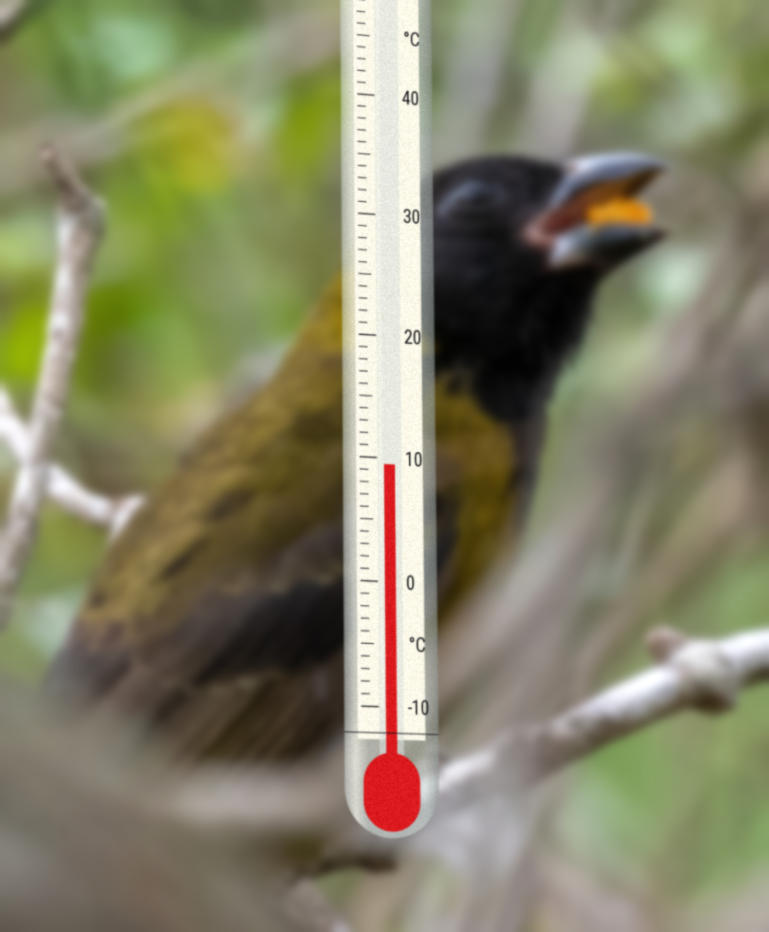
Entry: 9.5 °C
